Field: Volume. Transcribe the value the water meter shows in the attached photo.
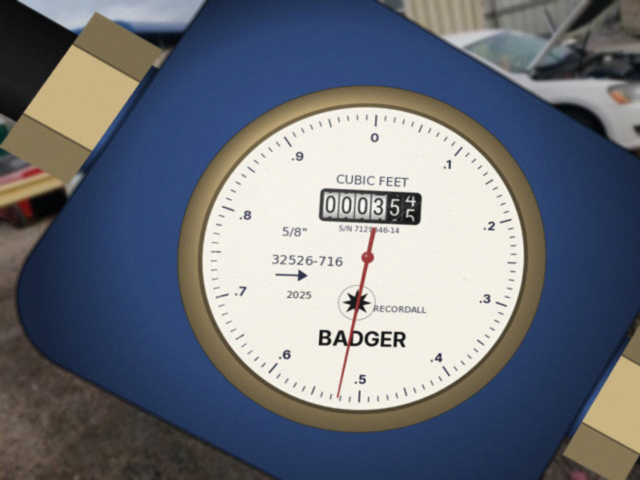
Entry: 354.52 ft³
